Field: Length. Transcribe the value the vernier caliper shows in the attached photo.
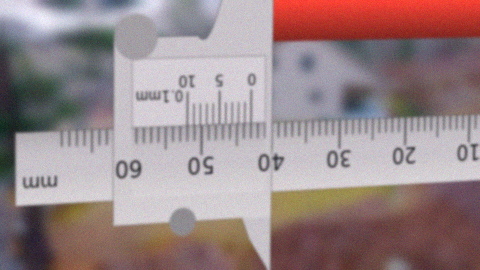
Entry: 43.0 mm
